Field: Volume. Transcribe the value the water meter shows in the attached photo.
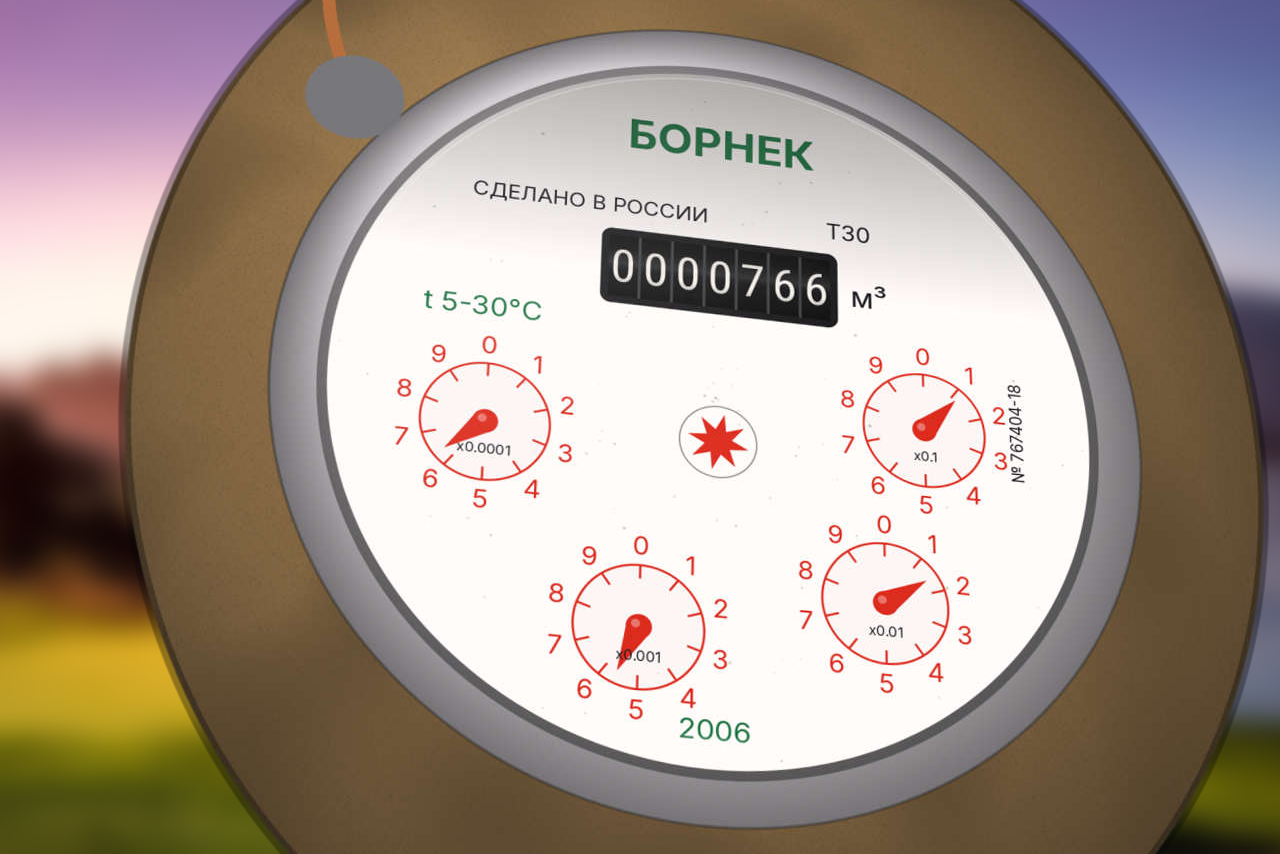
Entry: 766.1156 m³
